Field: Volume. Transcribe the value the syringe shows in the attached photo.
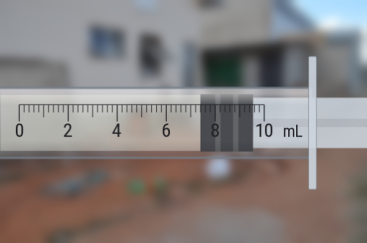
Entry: 7.4 mL
